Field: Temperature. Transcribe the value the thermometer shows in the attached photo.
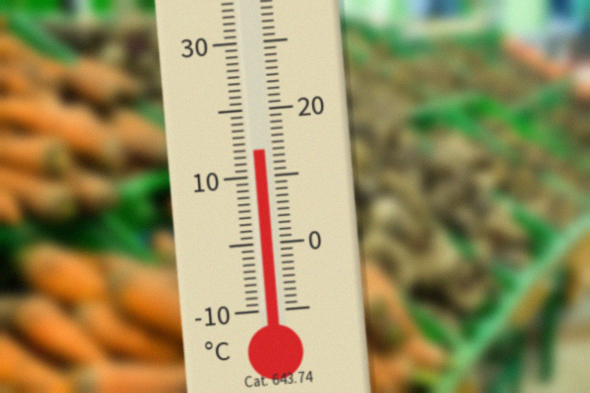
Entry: 14 °C
